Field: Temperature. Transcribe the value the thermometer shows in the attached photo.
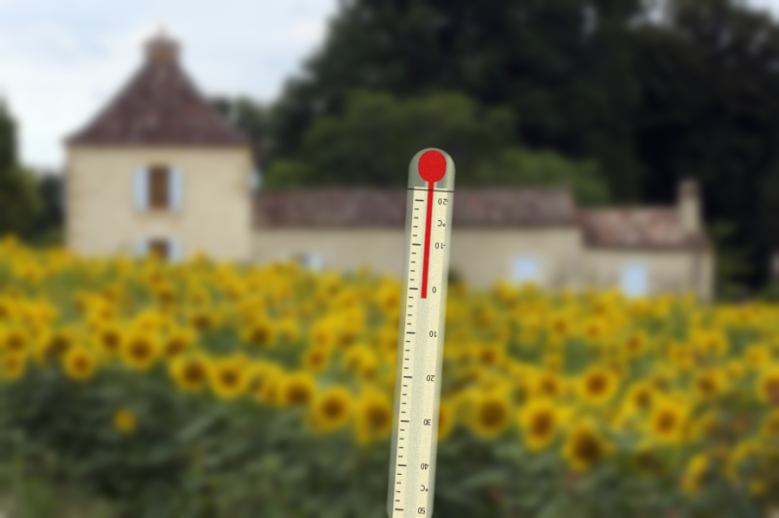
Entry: 2 °C
